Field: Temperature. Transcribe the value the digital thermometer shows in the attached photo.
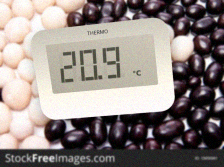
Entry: 20.9 °C
